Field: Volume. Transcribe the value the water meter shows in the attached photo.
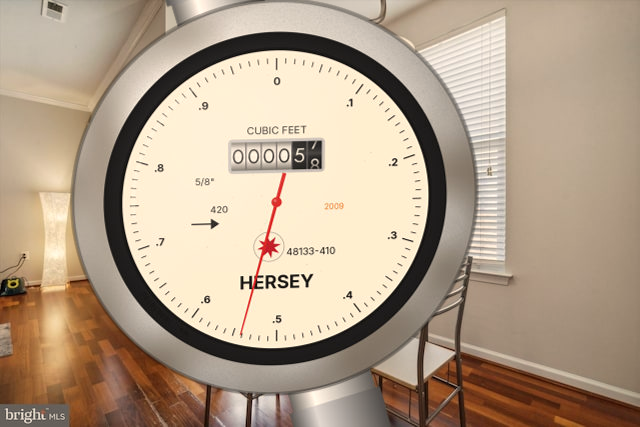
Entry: 57.54 ft³
